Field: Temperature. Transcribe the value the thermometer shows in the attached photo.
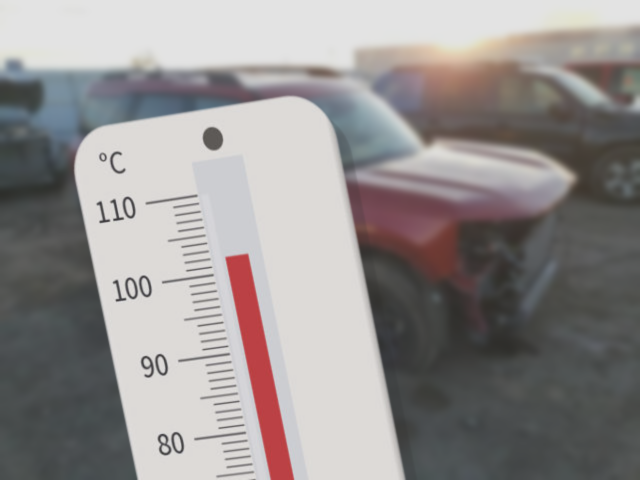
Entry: 102 °C
